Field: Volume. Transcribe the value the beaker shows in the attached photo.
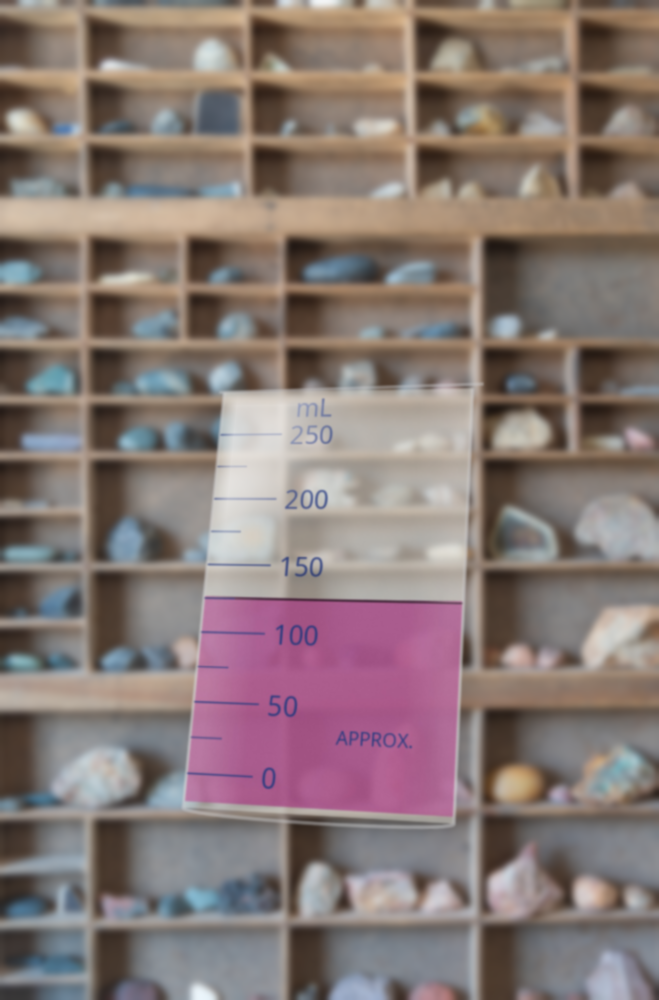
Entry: 125 mL
